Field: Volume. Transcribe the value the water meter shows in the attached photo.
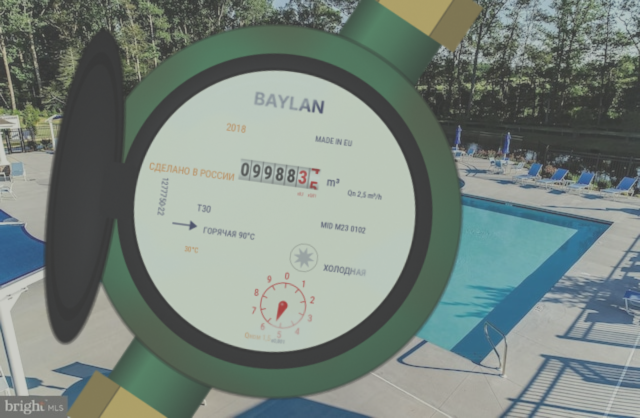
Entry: 9988.345 m³
